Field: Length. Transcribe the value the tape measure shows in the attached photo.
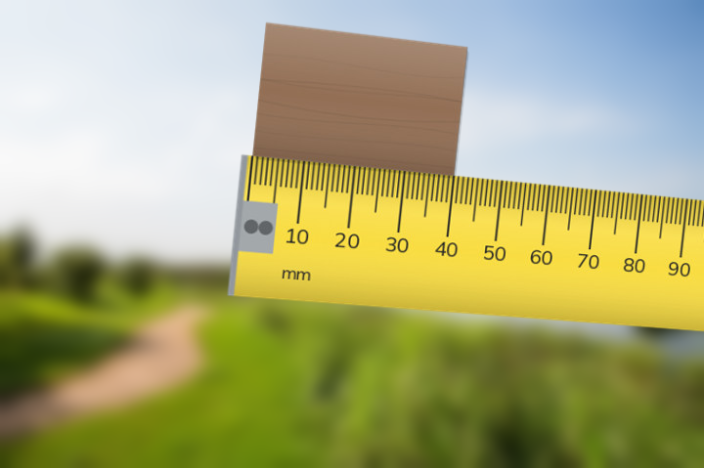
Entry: 40 mm
